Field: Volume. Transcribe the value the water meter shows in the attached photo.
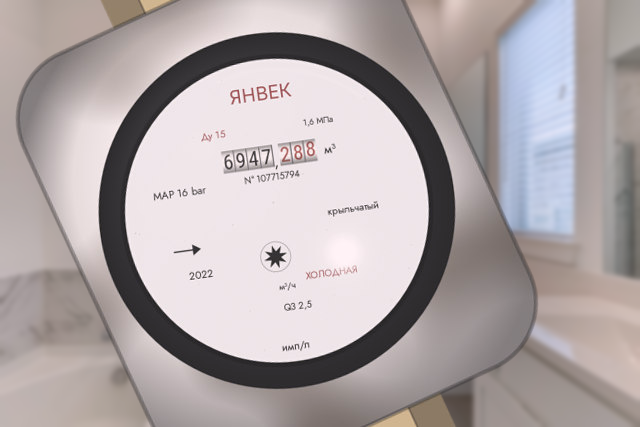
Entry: 6947.288 m³
